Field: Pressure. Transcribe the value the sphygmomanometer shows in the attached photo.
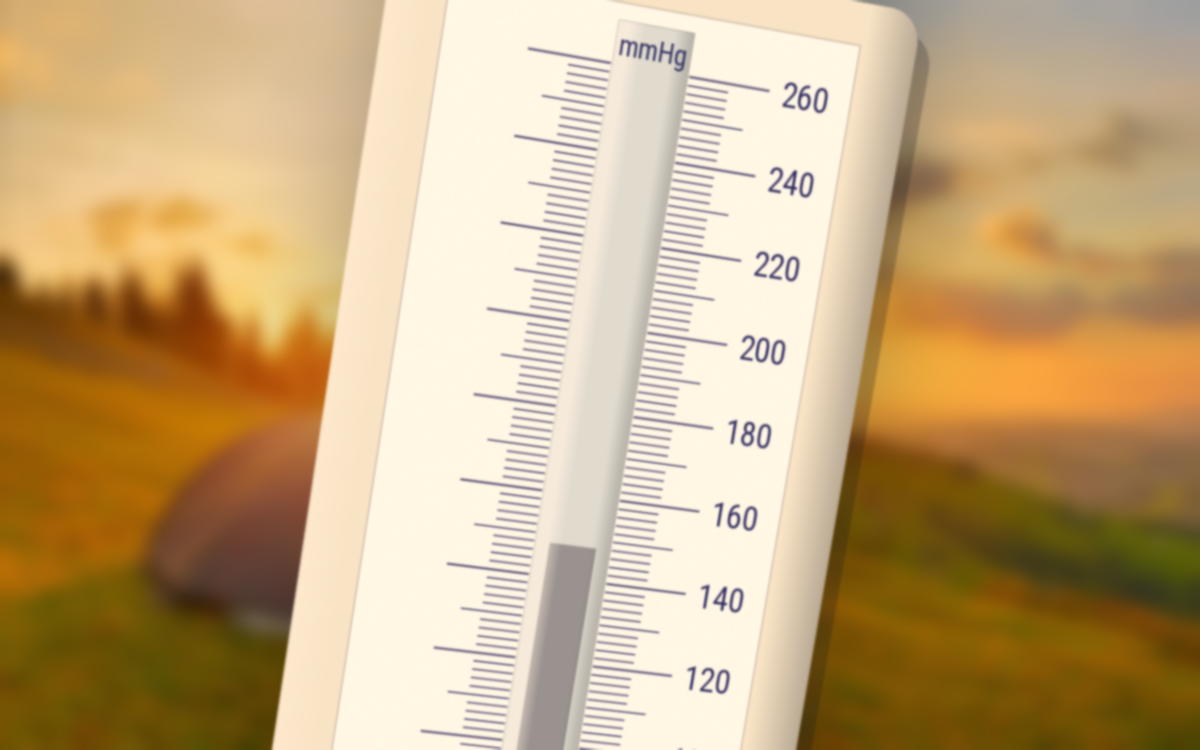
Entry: 148 mmHg
